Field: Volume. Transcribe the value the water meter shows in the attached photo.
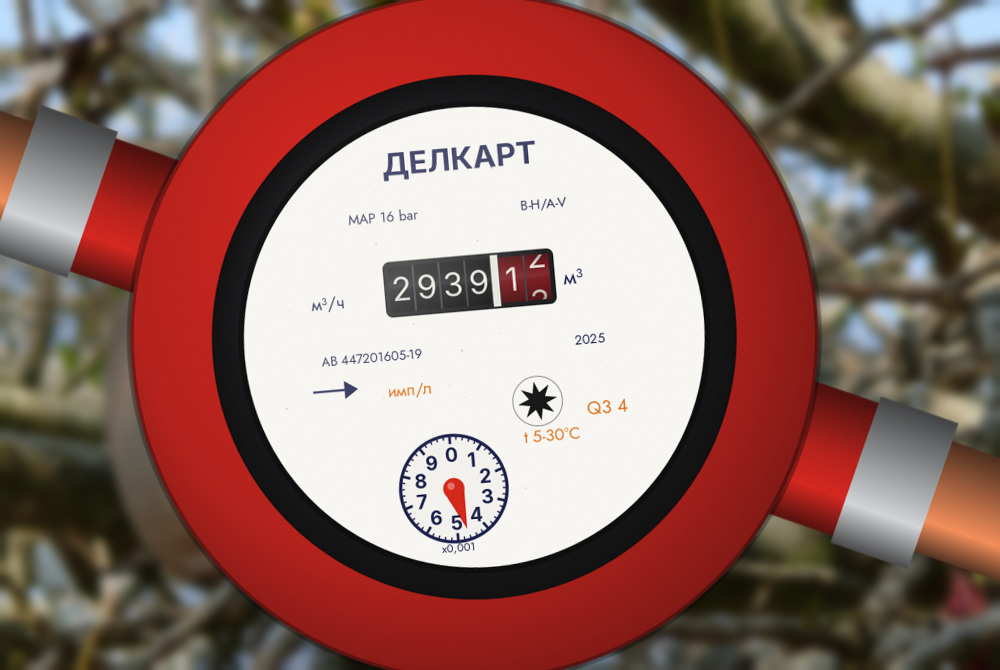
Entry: 2939.124 m³
